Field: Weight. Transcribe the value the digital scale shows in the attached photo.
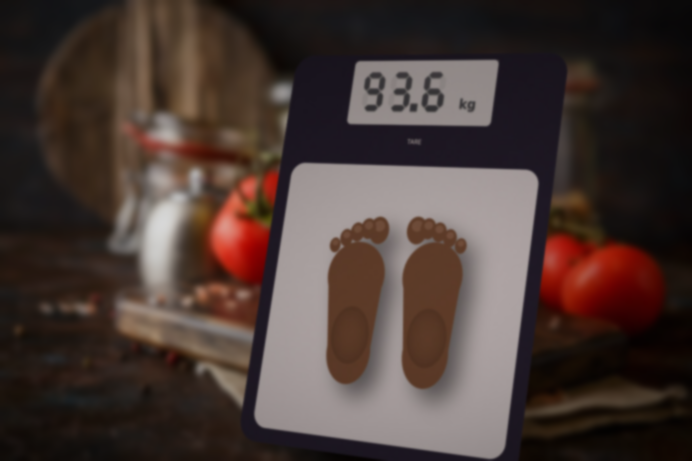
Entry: 93.6 kg
